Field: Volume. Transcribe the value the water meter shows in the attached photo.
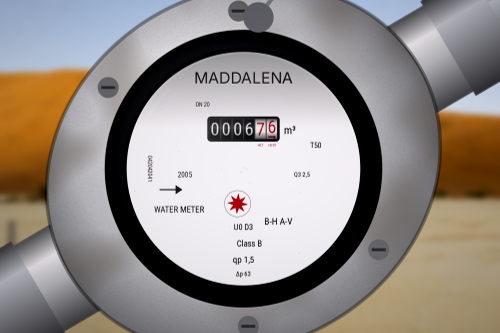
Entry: 6.76 m³
